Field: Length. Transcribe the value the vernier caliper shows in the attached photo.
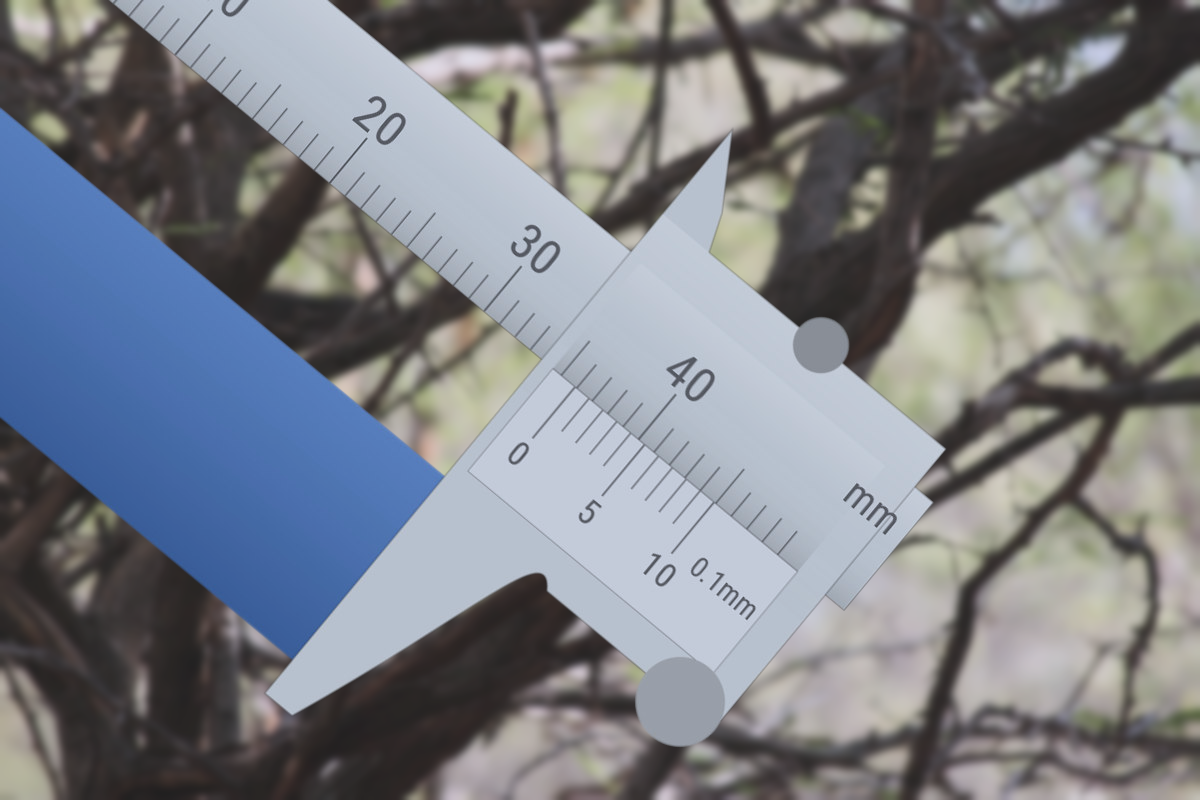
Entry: 35.9 mm
